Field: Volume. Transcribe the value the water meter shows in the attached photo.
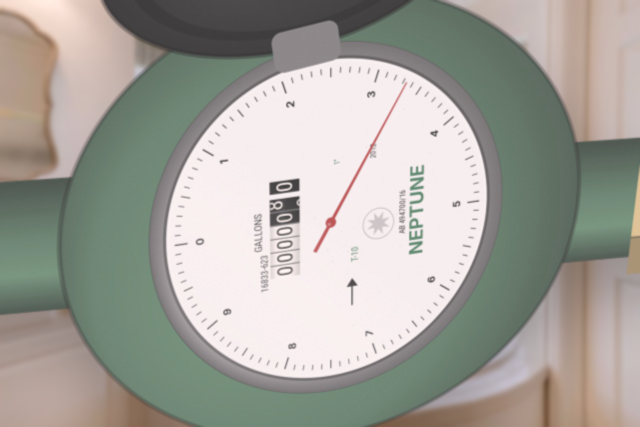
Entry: 83.3 gal
